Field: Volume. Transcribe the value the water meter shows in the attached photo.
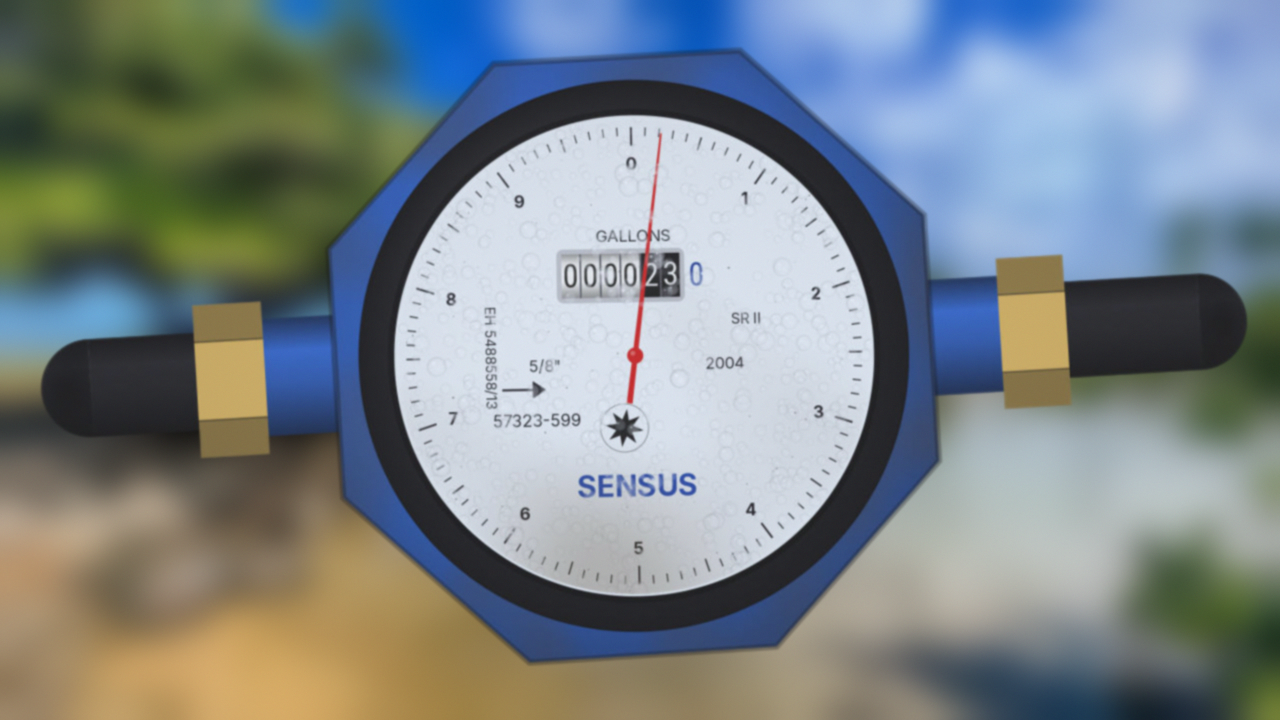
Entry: 230.2 gal
